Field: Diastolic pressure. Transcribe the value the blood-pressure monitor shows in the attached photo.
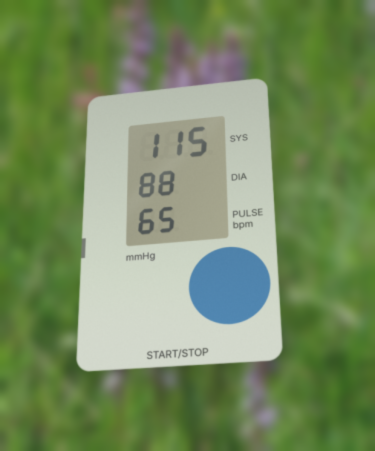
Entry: 88 mmHg
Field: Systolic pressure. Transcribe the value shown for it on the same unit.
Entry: 115 mmHg
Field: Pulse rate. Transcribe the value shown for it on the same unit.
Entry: 65 bpm
